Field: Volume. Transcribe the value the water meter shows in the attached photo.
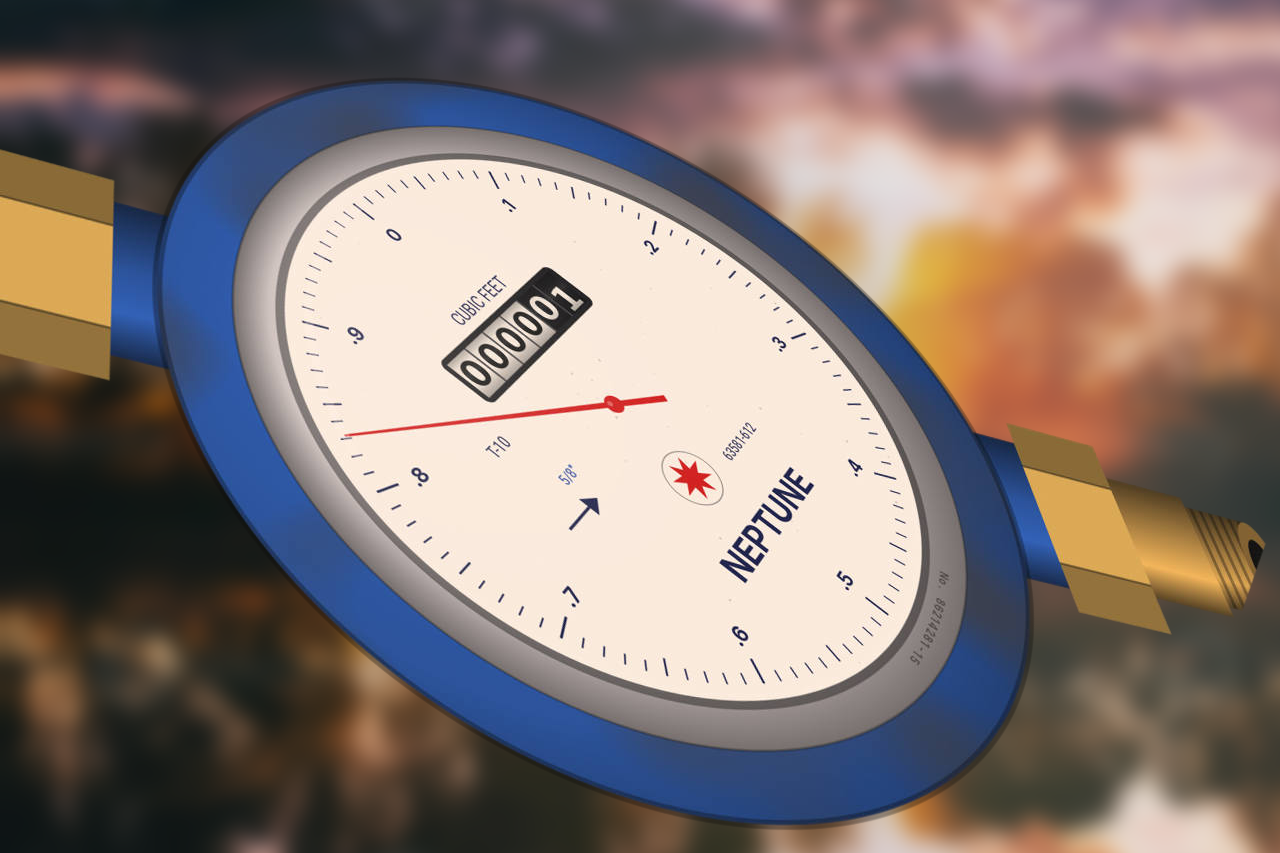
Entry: 0.83 ft³
